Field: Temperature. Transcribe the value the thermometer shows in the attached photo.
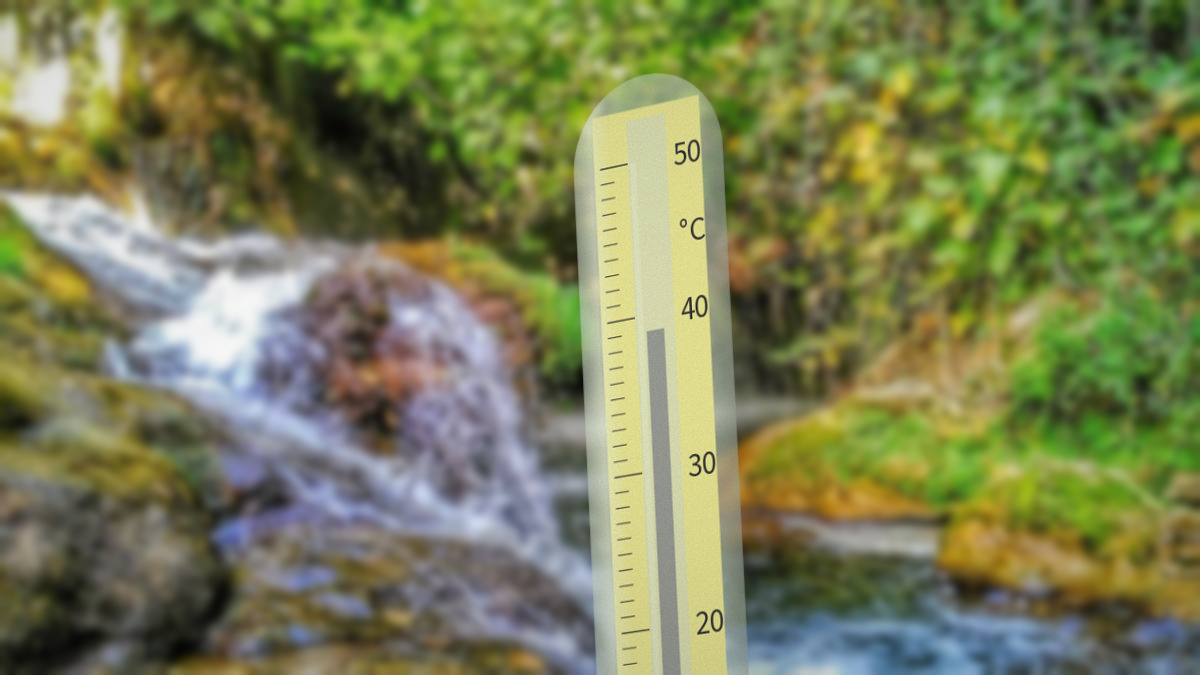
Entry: 39 °C
